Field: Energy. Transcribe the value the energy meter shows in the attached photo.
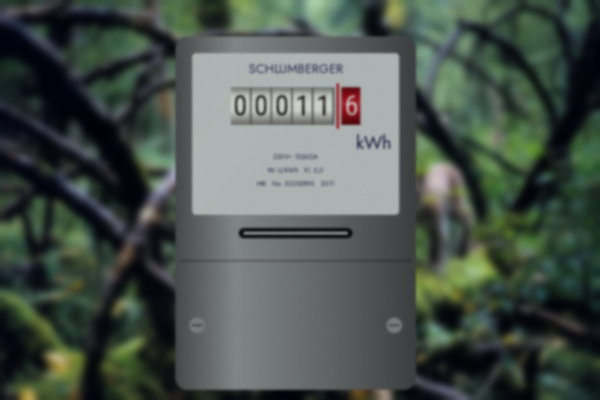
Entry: 11.6 kWh
